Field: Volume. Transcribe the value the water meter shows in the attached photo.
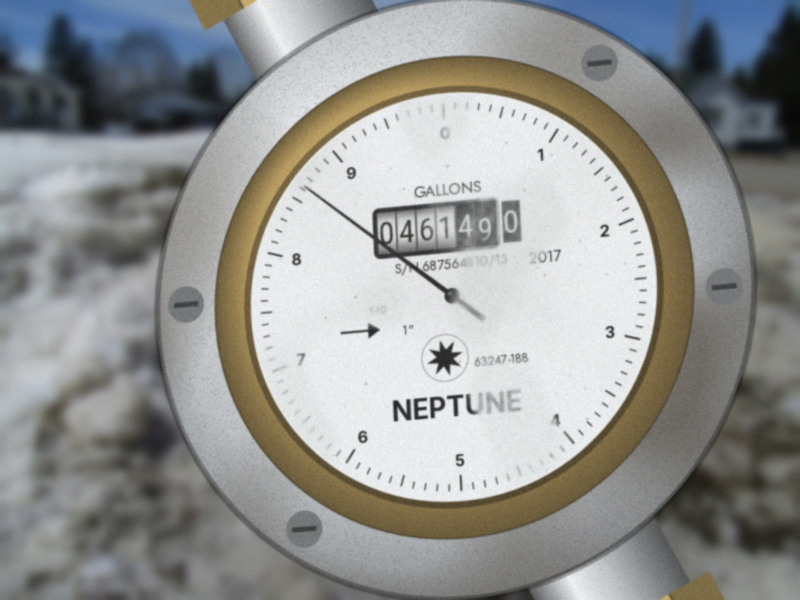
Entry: 461488.6 gal
